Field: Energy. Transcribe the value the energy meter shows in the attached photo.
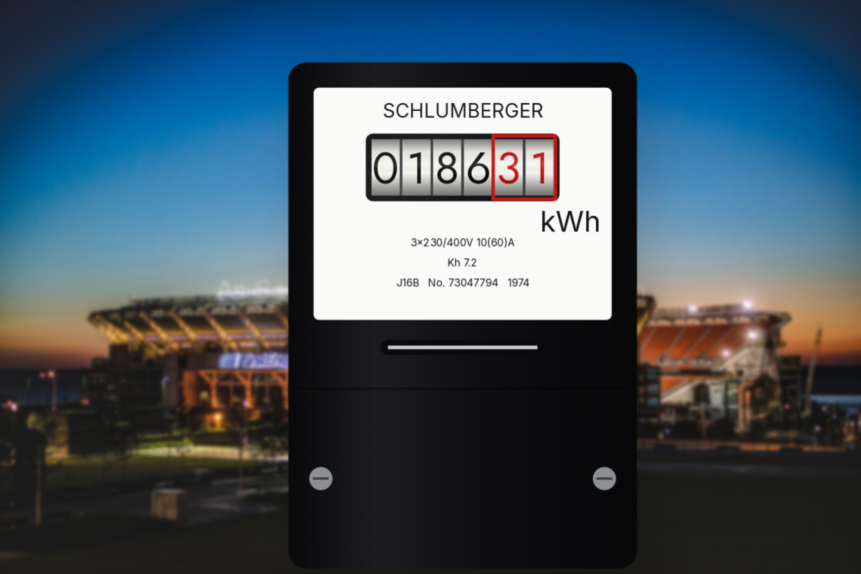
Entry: 186.31 kWh
